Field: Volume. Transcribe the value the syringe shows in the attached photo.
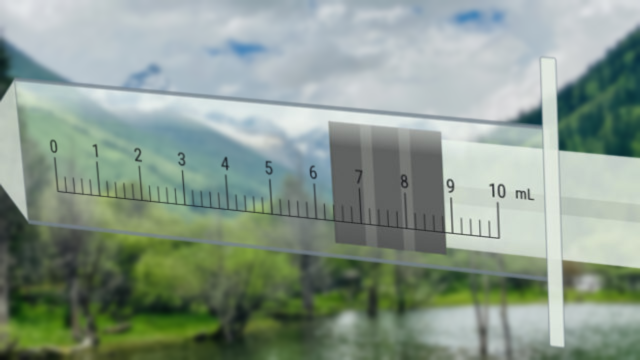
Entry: 6.4 mL
